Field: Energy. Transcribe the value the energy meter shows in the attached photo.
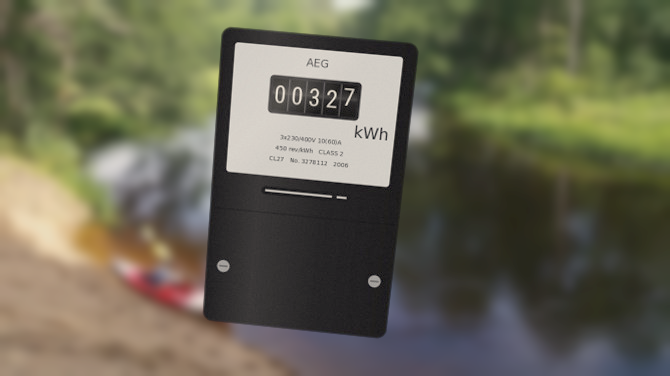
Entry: 327 kWh
